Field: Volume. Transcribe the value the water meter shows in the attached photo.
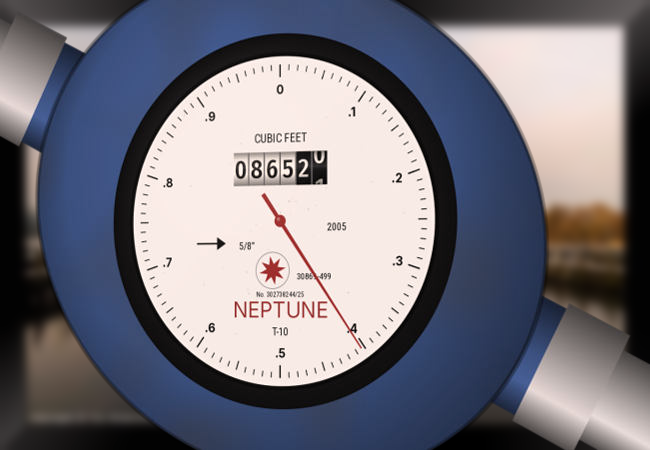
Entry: 86520.40 ft³
